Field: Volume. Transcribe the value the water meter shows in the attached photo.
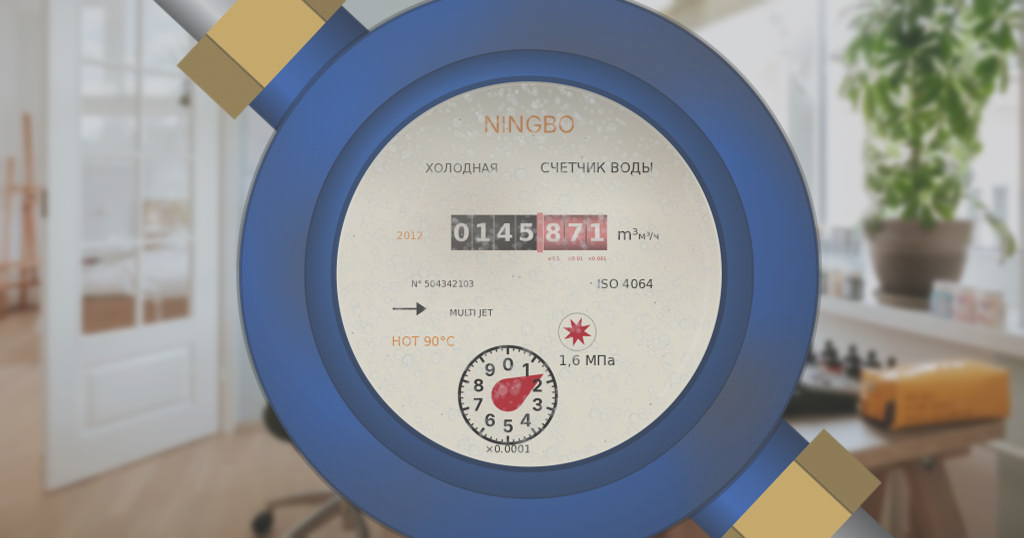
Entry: 145.8711 m³
